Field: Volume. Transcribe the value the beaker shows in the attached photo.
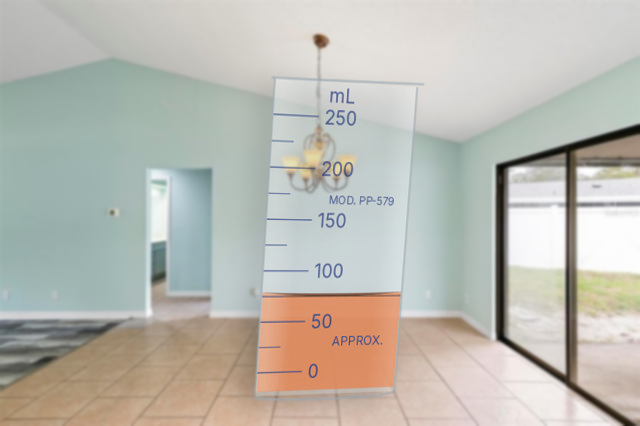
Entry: 75 mL
